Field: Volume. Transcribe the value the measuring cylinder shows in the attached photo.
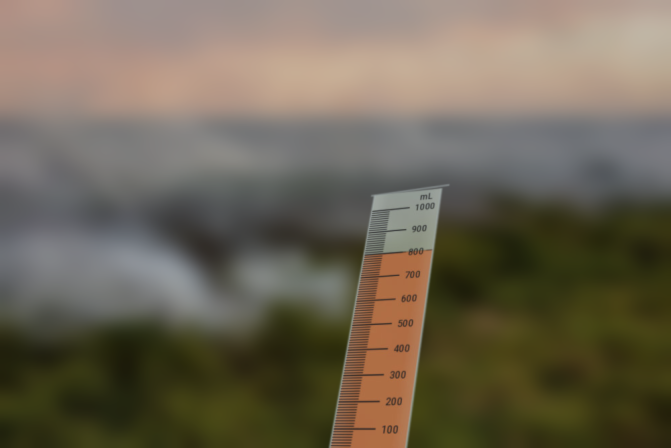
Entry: 800 mL
